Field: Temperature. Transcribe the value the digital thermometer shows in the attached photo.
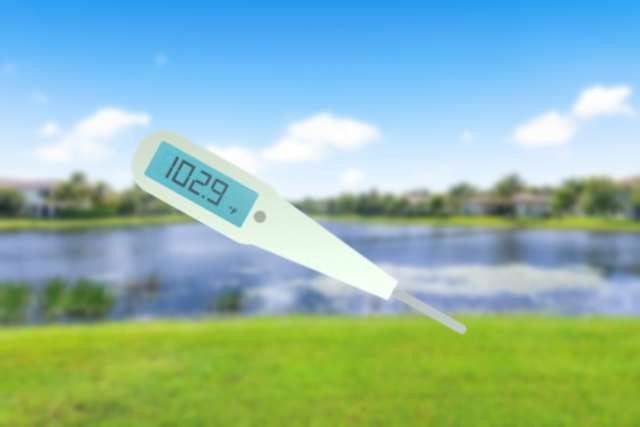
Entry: 102.9 °F
